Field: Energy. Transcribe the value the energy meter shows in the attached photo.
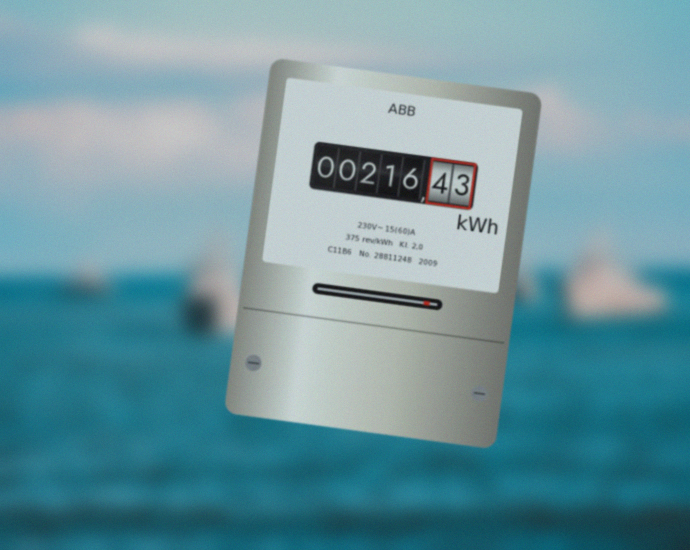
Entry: 216.43 kWh
